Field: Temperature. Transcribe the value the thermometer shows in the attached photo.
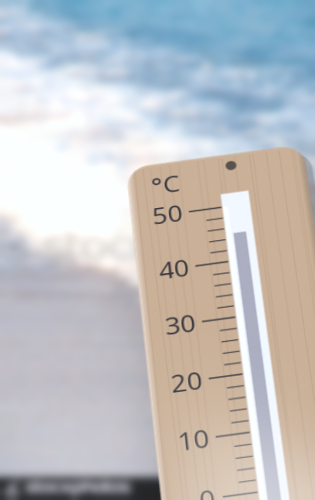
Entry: 45 °C
